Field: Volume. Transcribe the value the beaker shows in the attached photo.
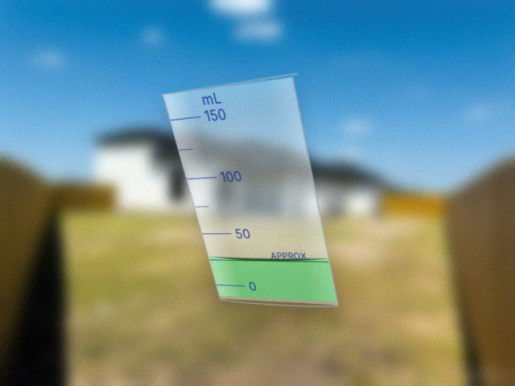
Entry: 25 mL
